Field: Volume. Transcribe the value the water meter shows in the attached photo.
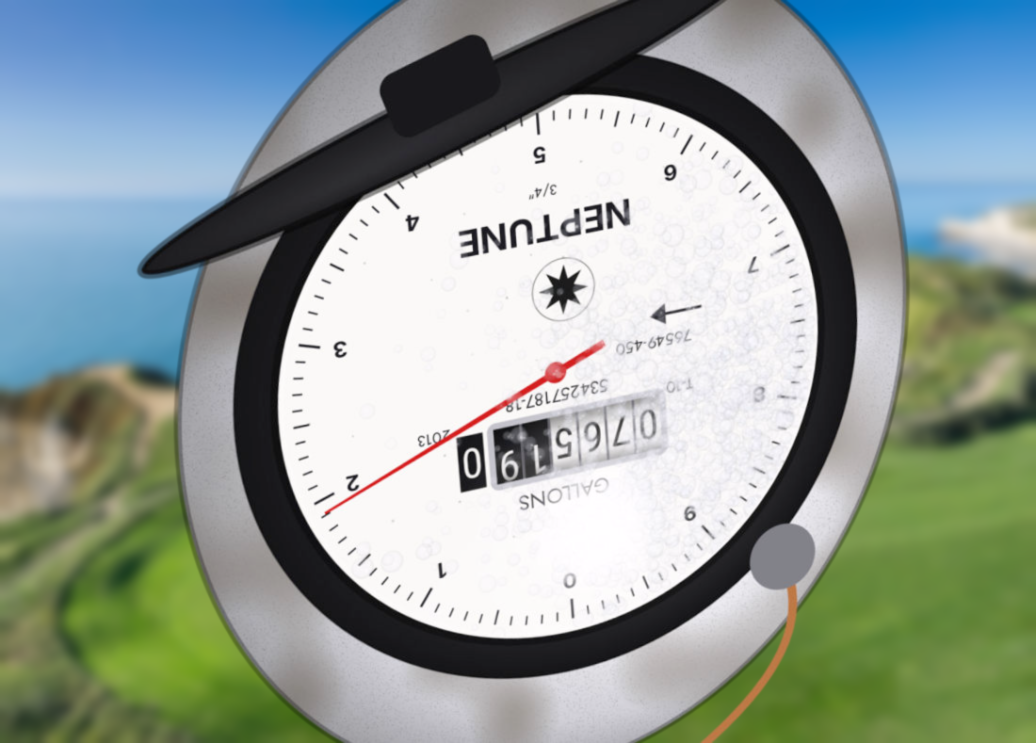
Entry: 765191.9 gal
